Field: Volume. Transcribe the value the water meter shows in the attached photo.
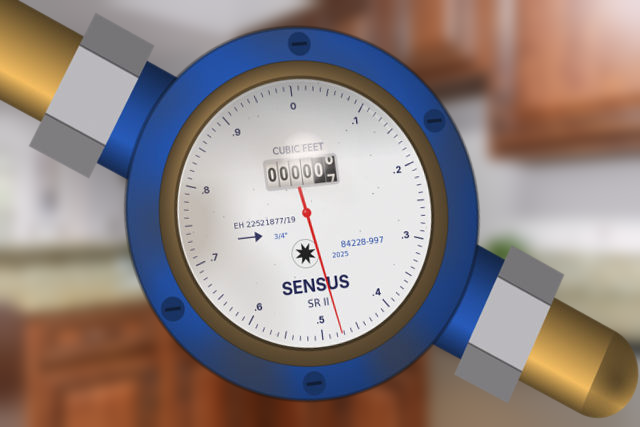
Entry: 6.47 ft³
